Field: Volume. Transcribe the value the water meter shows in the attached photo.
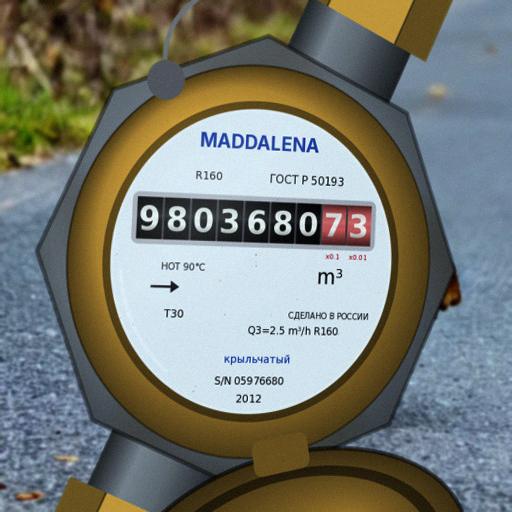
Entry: 9803680.73 m³
